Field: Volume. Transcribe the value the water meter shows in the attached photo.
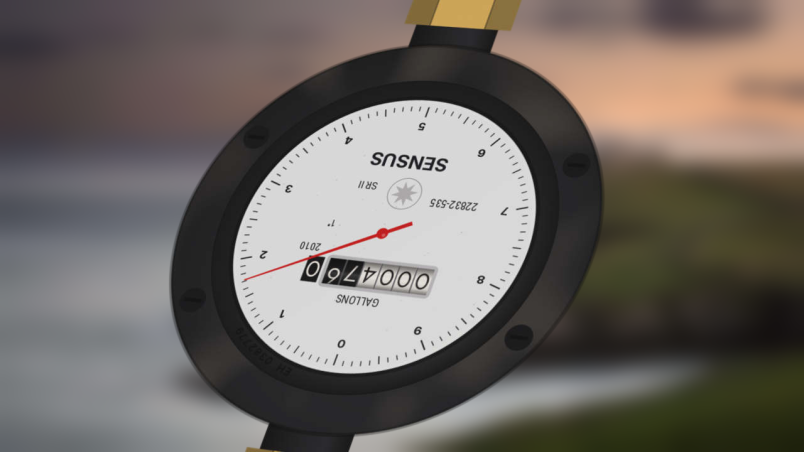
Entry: 4761.7 gal
